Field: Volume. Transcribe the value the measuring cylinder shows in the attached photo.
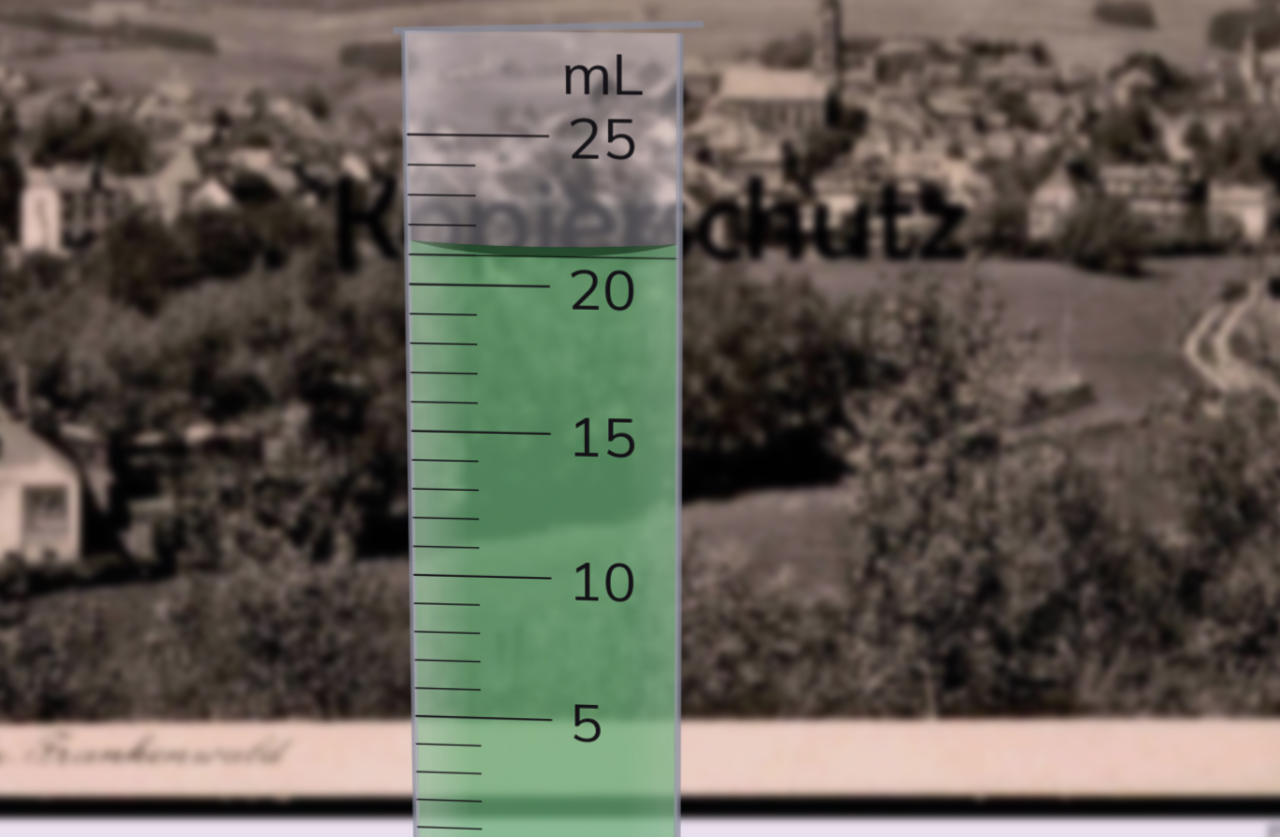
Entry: 21 mL
